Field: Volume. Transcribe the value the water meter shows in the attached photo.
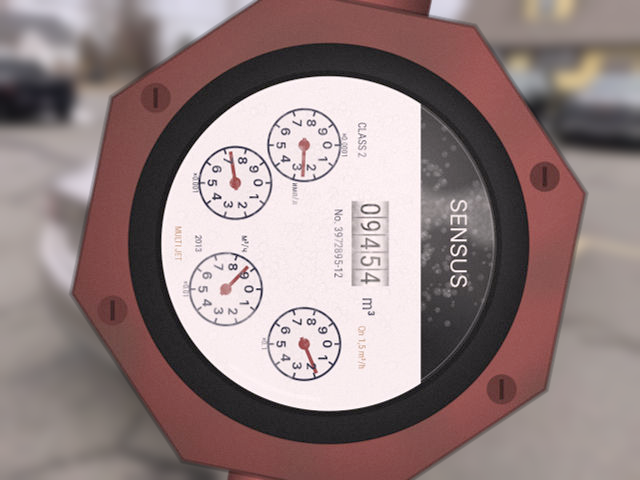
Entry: 9454.1872 m³
